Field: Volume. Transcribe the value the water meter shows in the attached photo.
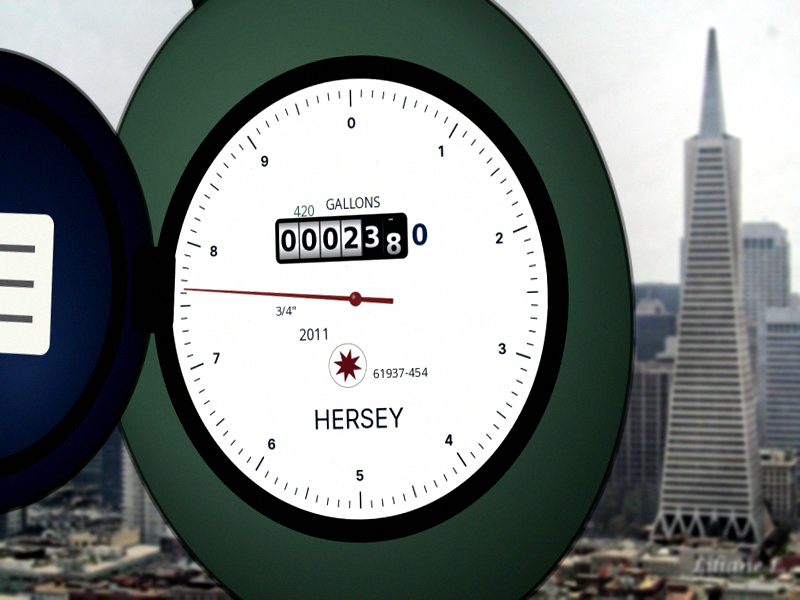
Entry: 2377.6 gal
